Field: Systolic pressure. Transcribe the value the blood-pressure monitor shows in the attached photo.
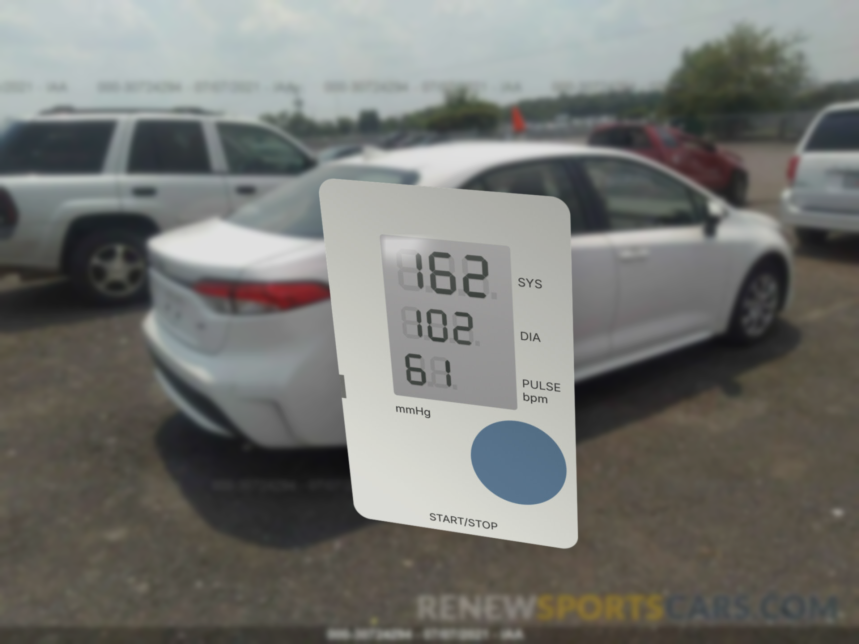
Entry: 162 mmHg
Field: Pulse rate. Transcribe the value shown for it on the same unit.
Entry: 61 bpm
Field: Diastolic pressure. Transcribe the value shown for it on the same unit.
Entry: 102 mmHg
